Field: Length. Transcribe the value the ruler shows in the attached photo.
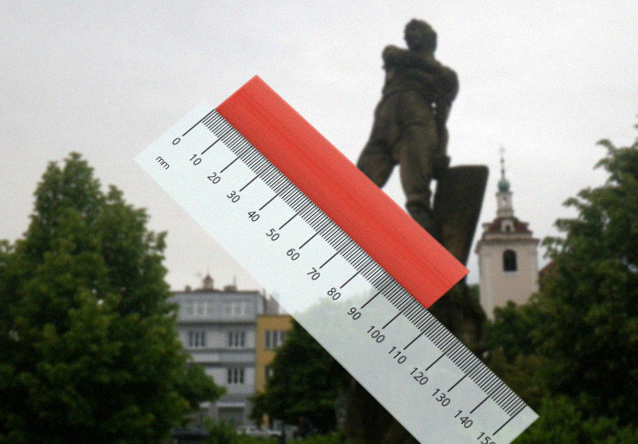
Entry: 105 mm
